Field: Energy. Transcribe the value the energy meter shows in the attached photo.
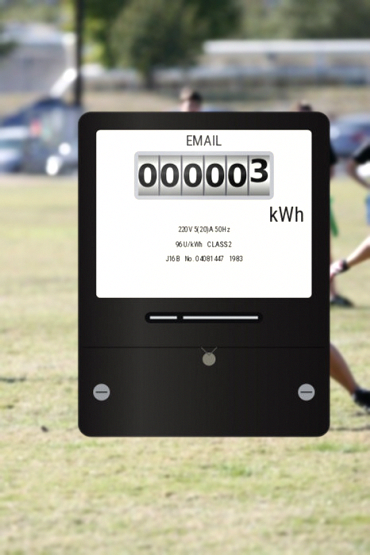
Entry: 3 kWh
